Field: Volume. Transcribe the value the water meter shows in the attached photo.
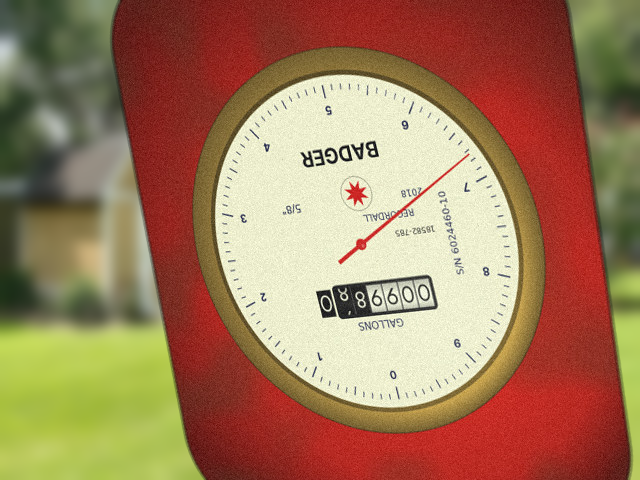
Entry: 99876.7 gal
